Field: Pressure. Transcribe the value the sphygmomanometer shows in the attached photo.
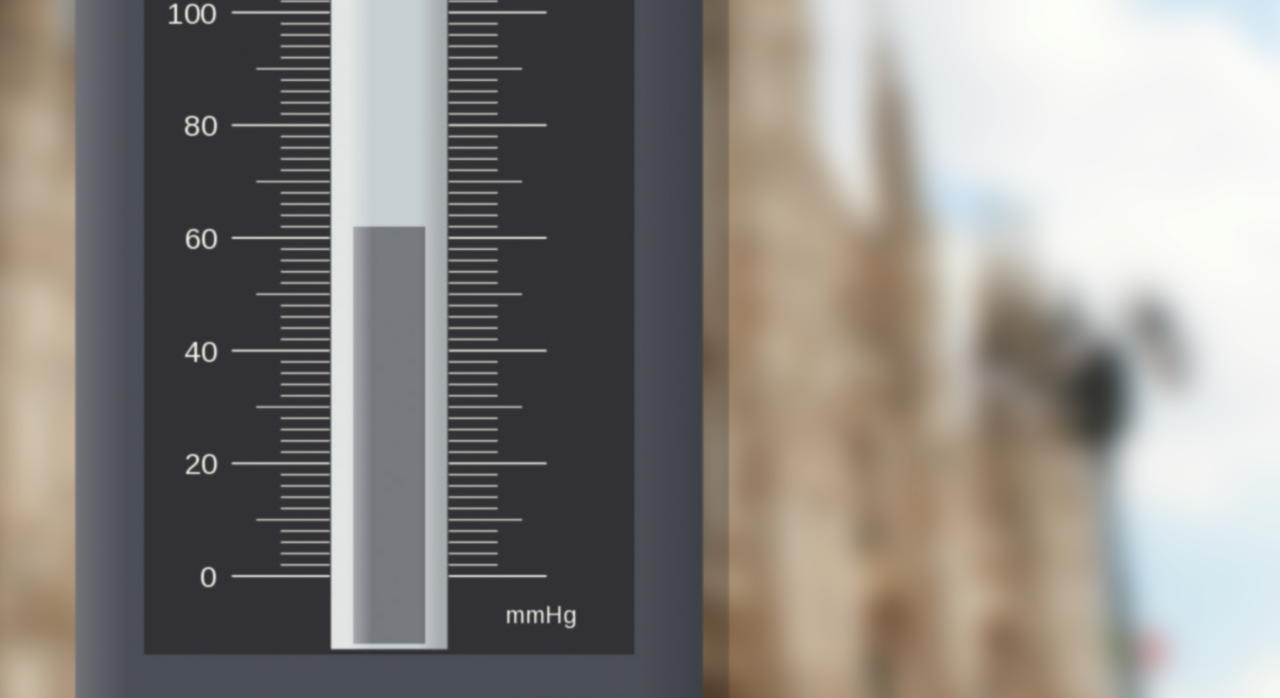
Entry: 62 mmHg
